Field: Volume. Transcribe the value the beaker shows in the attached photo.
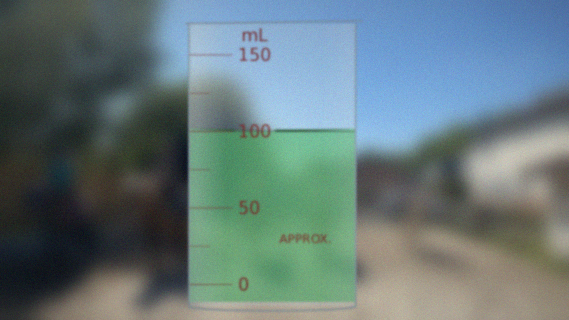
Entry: 100 mL
